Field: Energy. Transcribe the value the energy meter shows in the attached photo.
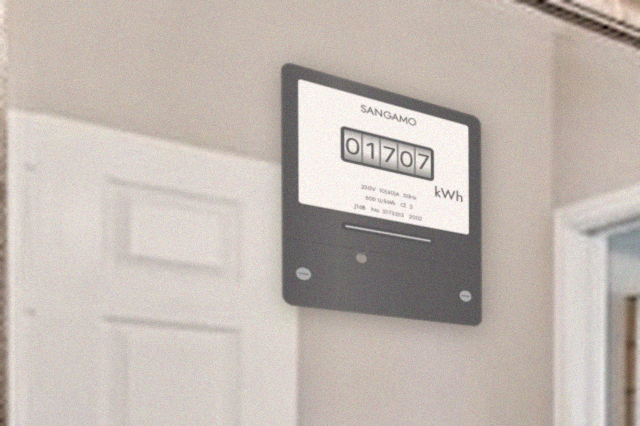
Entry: 1707 kWh
